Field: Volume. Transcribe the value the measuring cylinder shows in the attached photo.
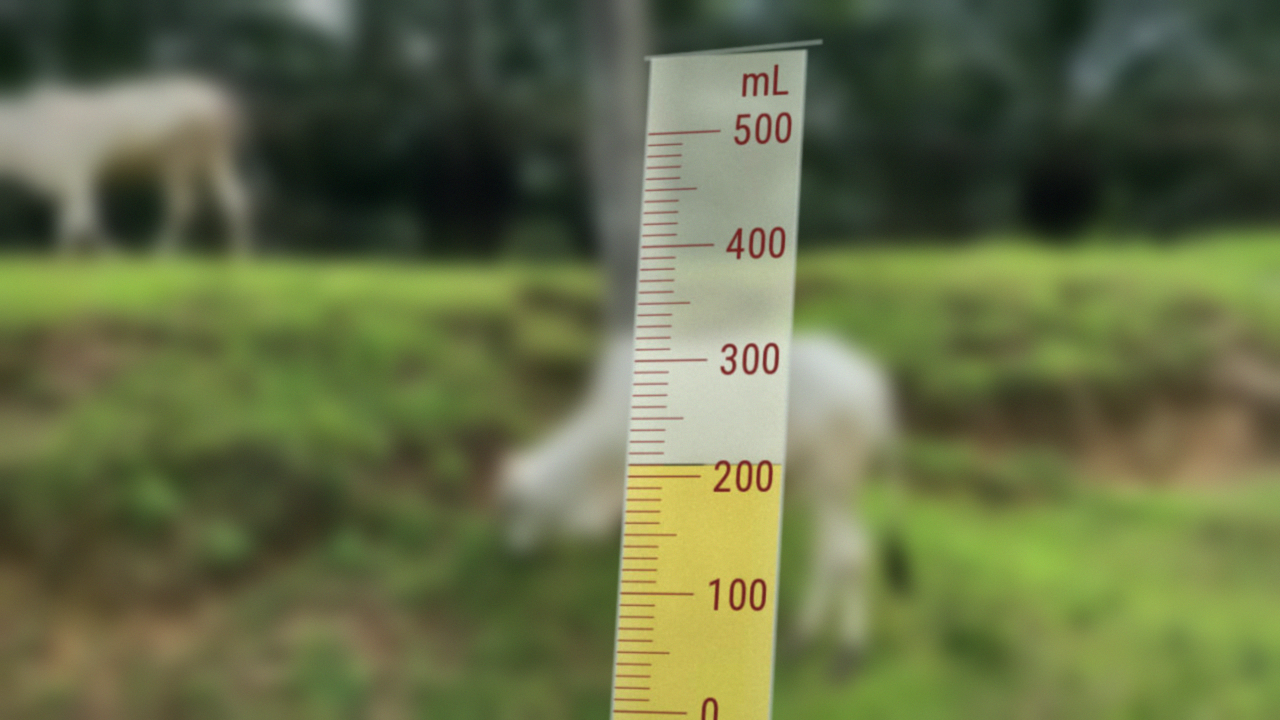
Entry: 210 mL
